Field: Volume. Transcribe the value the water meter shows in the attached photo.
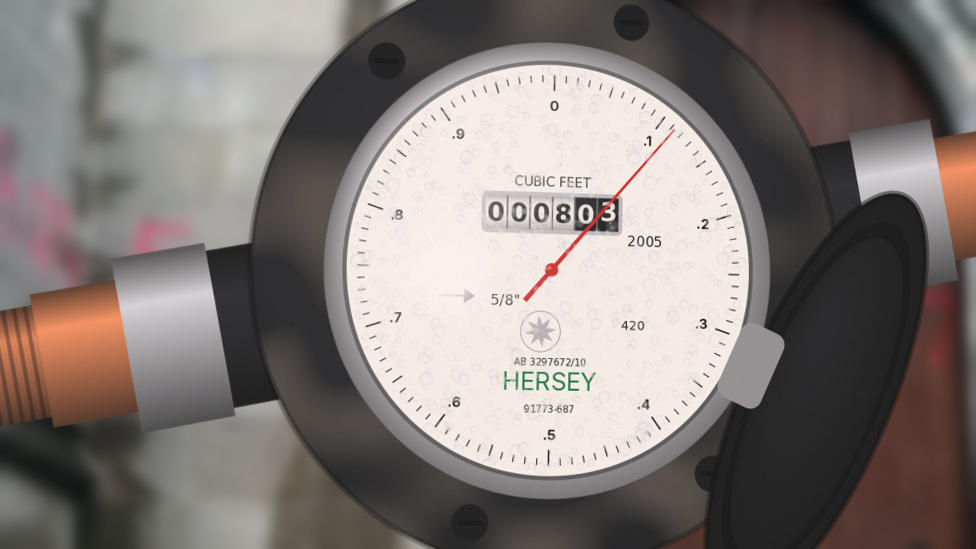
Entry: 803.11 ft³
